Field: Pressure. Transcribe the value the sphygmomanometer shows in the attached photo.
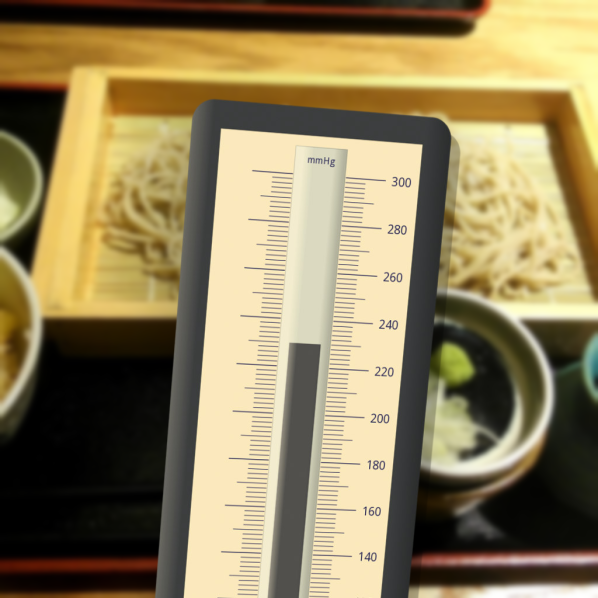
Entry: 230 mmHg
